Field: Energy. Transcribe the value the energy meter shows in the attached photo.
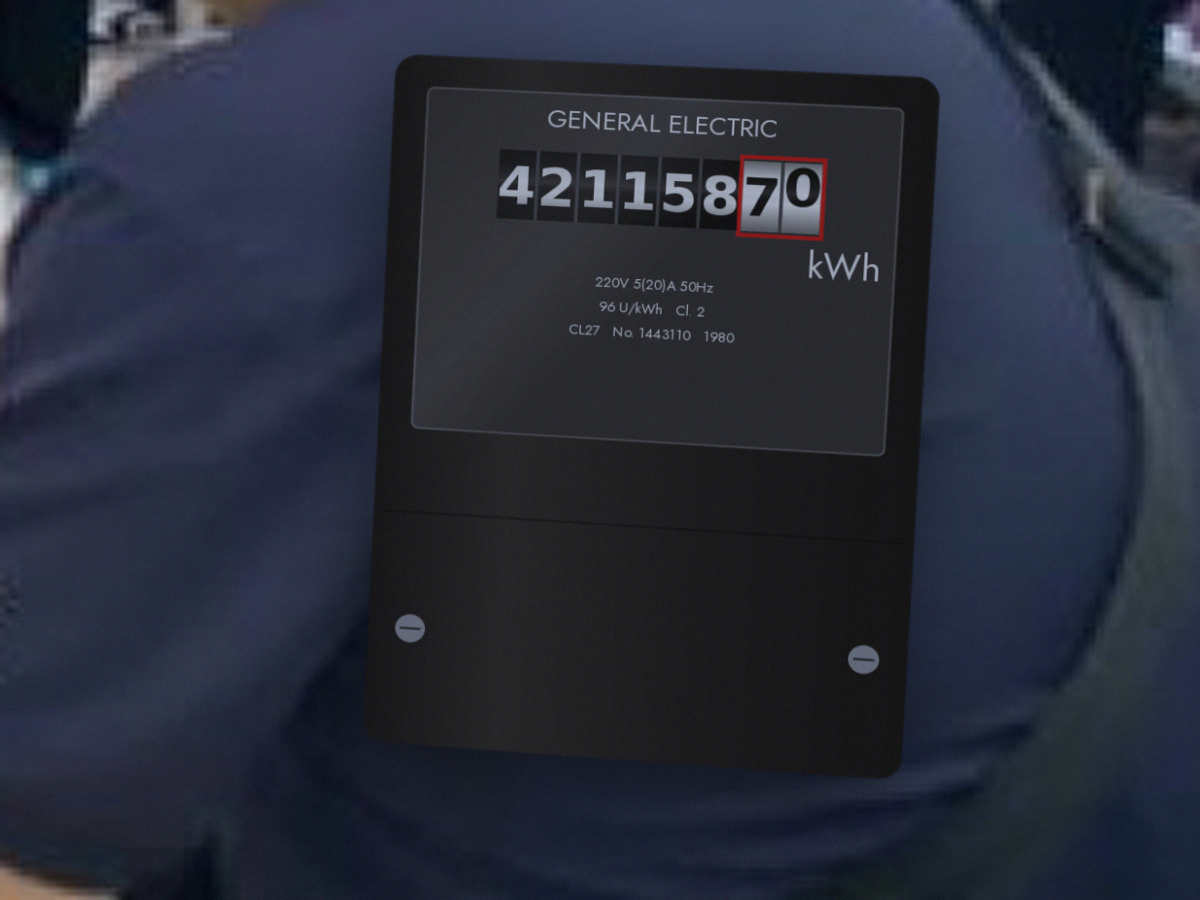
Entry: 421158.70 kWh
